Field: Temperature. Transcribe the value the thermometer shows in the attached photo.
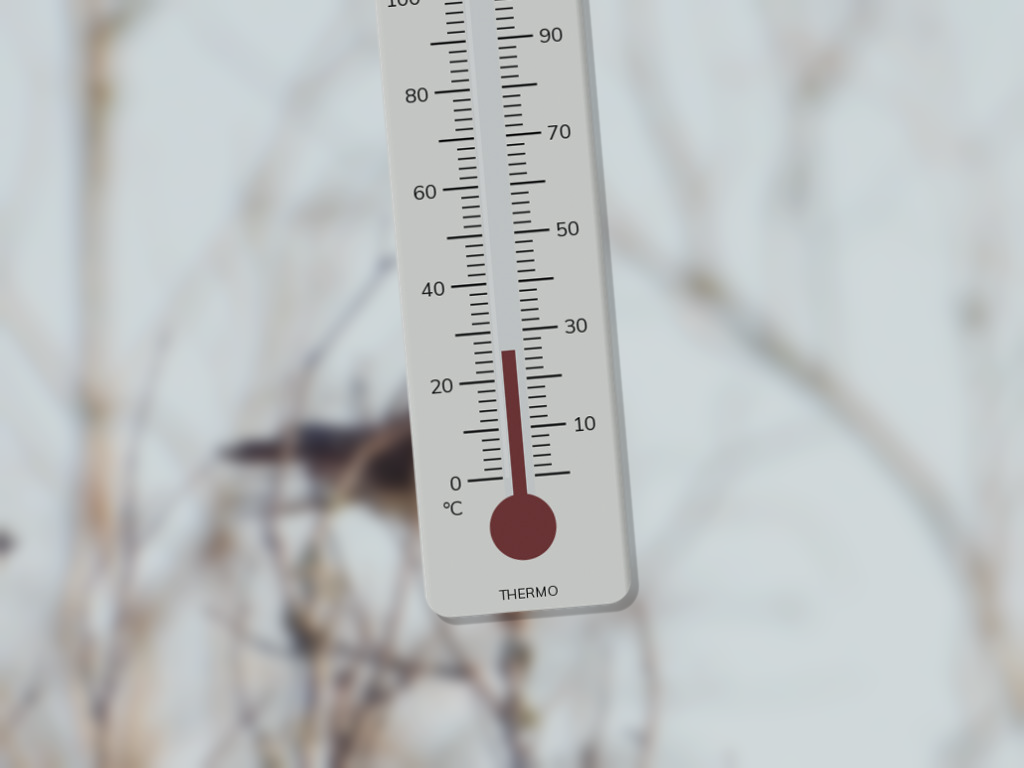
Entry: 26 °C
